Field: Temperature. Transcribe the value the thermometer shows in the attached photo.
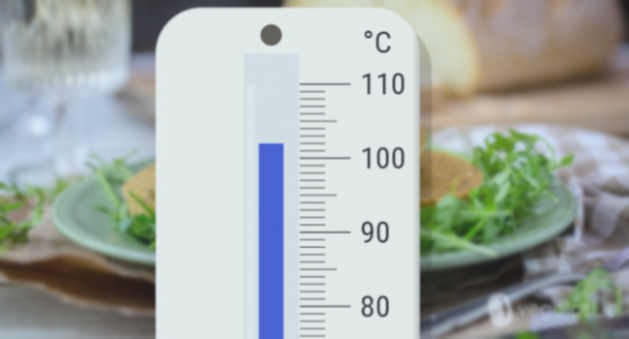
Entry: 102 °C
